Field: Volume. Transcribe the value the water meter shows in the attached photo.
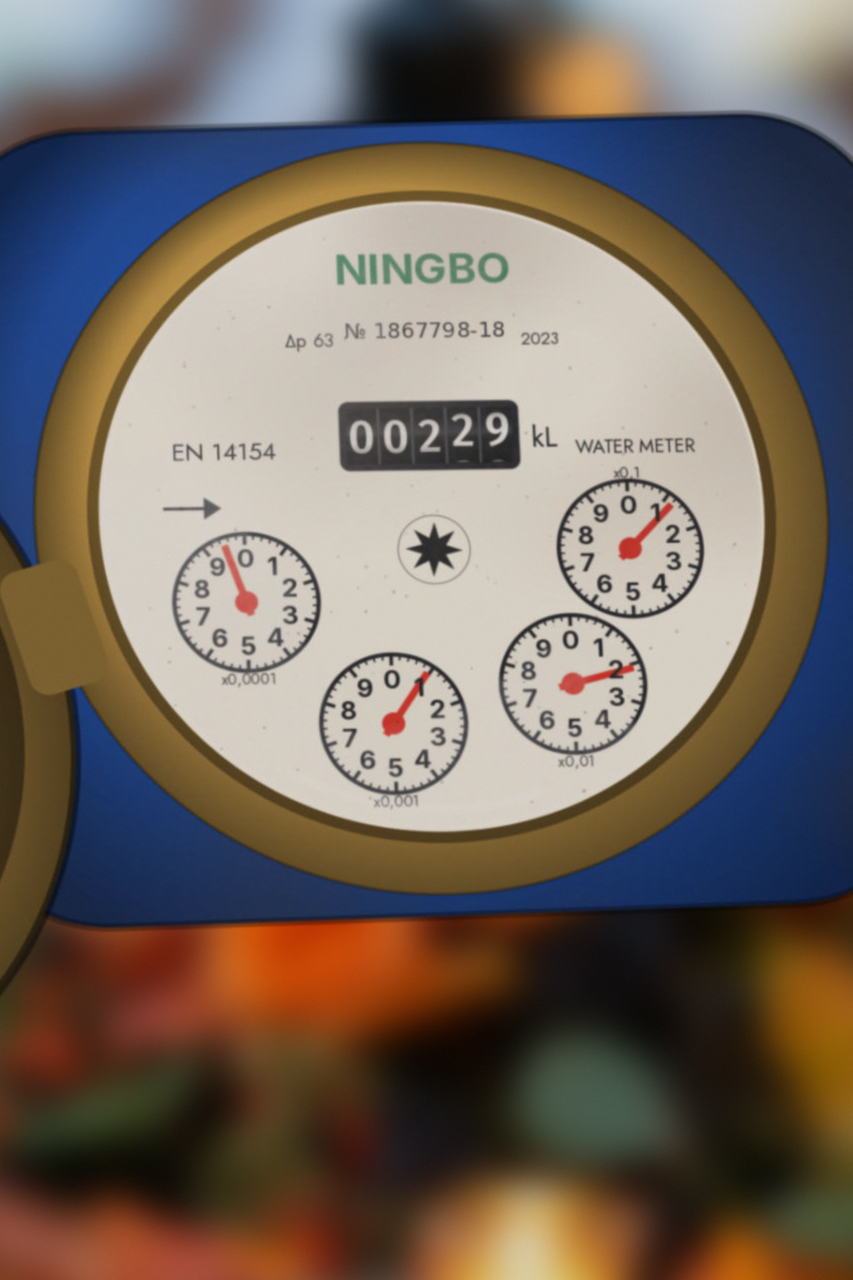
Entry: 229.1209 kL
